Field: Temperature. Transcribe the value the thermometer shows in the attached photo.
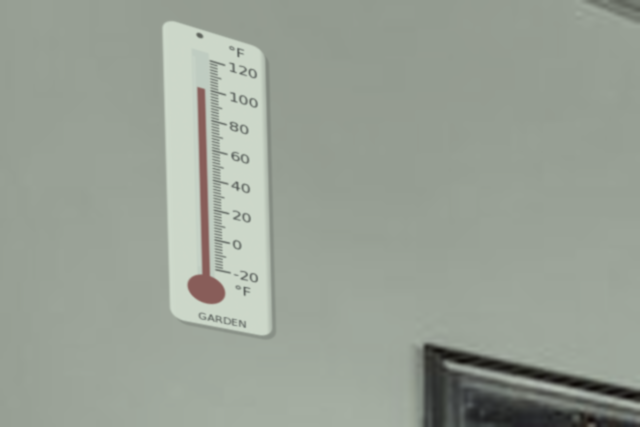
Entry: 100 °F
